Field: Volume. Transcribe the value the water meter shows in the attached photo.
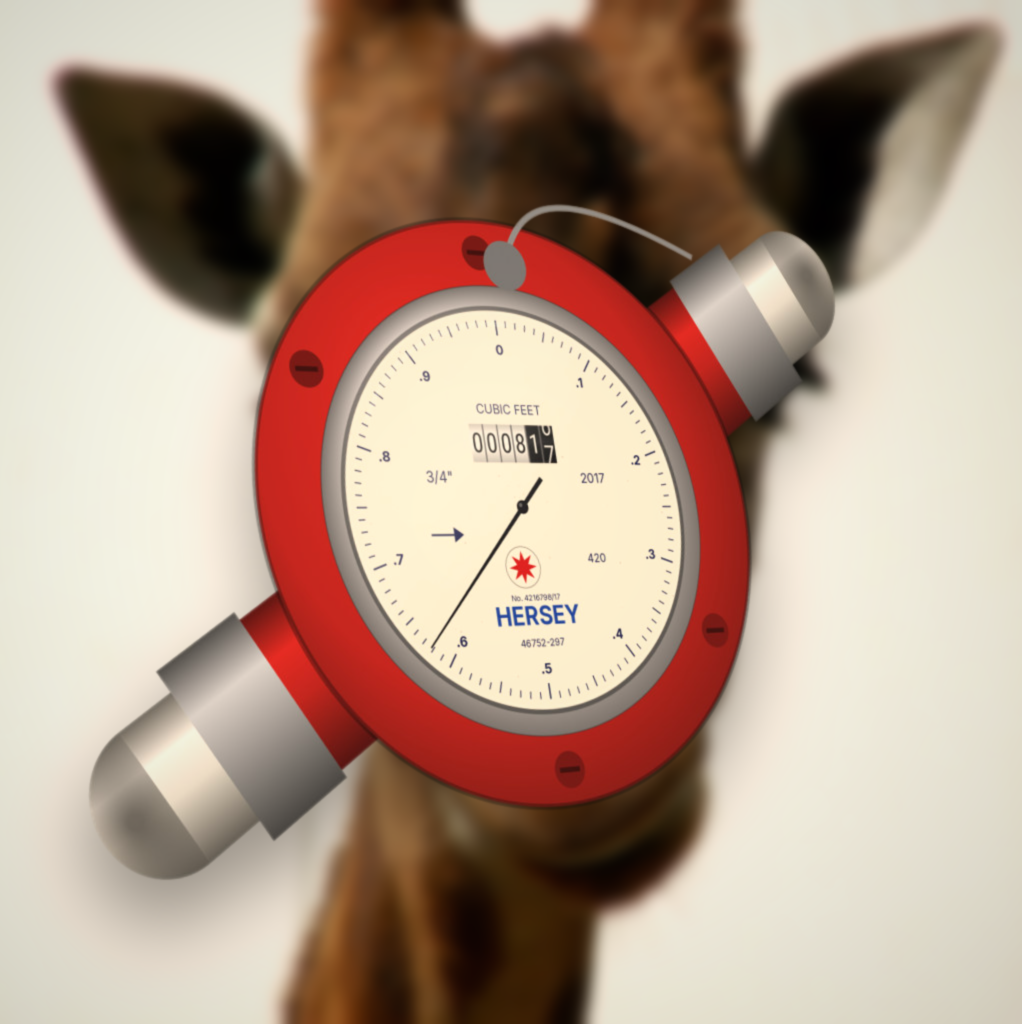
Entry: 816.62 ft³
